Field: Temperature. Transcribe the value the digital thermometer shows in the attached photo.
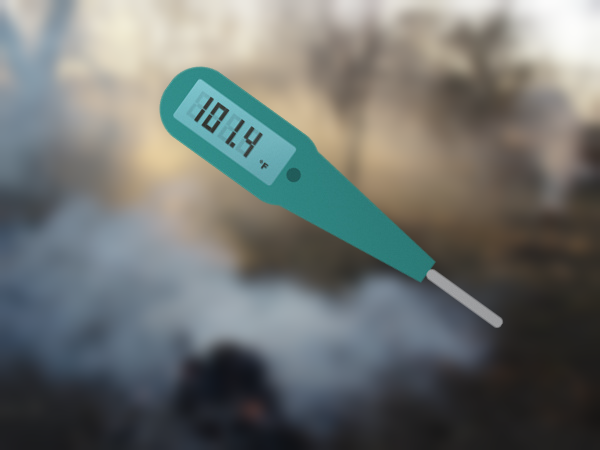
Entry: 101.4 °F
